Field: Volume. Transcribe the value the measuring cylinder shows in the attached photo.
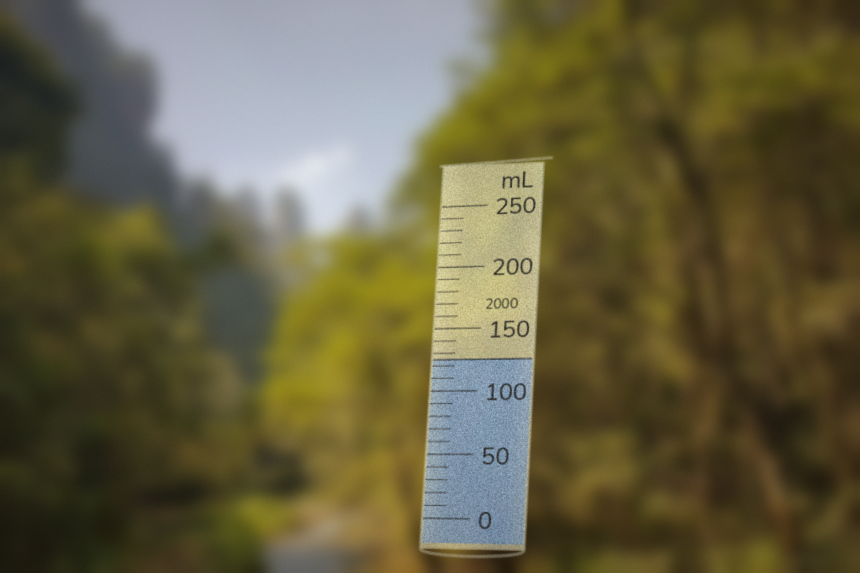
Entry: 125 mL
